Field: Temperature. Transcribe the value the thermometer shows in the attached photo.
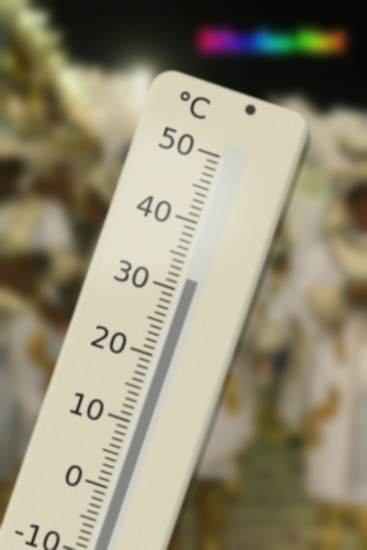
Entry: 32 °C
